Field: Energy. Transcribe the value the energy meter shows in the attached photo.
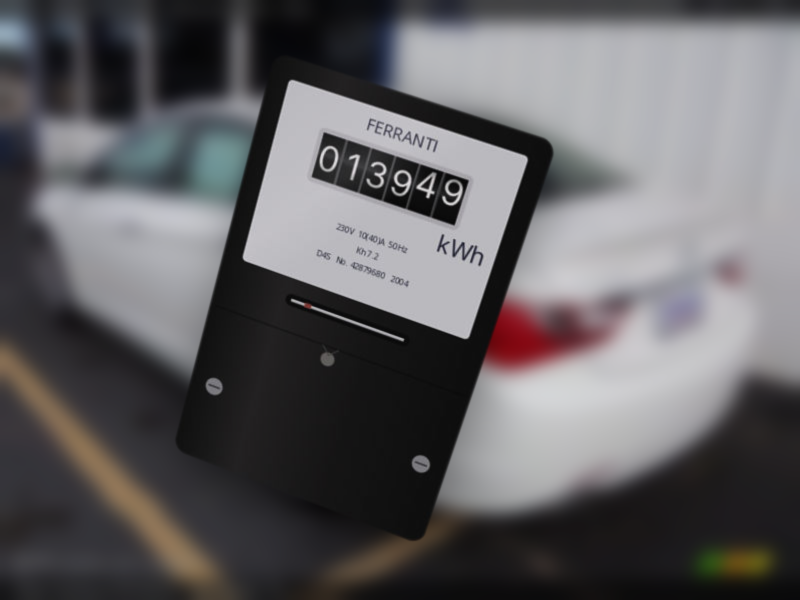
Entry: 13949 kWh
